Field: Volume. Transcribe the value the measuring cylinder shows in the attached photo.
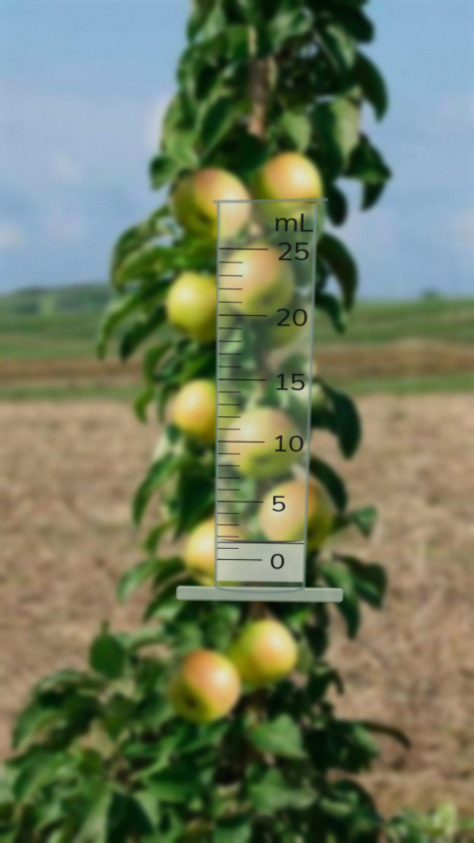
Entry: 1.5 mL
